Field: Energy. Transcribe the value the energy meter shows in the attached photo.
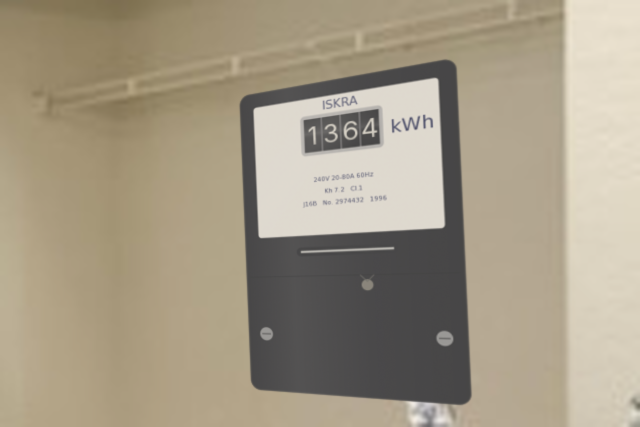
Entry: 1364 kWh
